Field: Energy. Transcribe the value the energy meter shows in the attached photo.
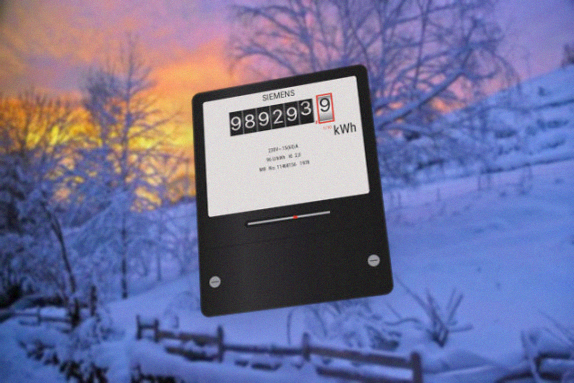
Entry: 989293.9 kWh
